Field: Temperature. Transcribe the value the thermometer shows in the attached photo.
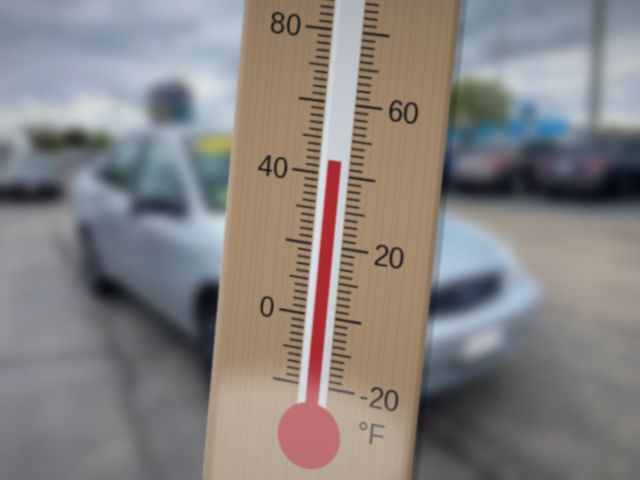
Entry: 44 °F
